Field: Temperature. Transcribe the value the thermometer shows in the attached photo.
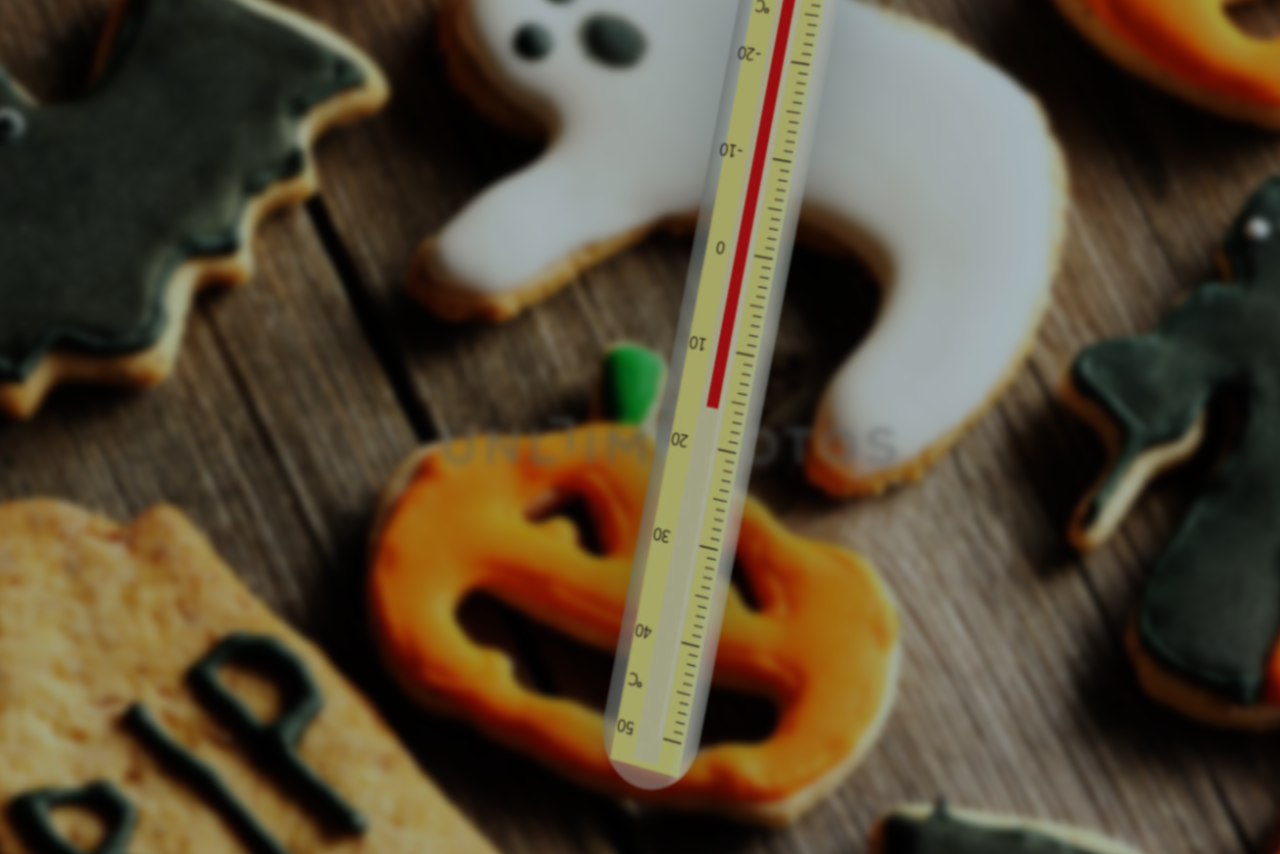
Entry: 16 °C
